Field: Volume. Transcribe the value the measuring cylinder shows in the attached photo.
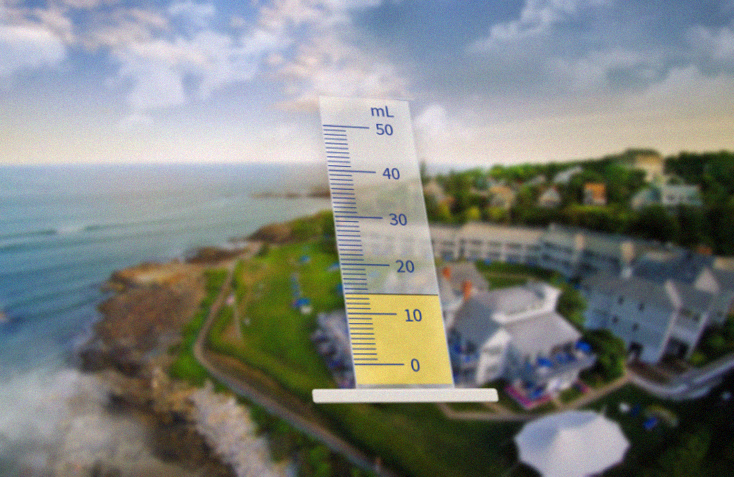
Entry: 14 mL
